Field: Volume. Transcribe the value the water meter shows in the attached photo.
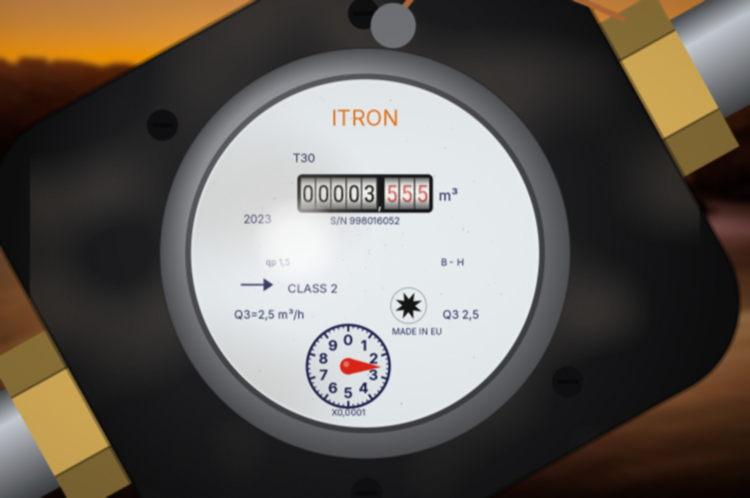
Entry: 3.5552 m³
